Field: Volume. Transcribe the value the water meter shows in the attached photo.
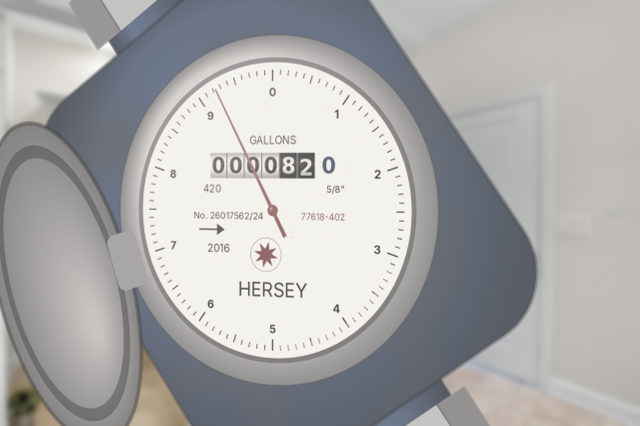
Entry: 819.2 gal
